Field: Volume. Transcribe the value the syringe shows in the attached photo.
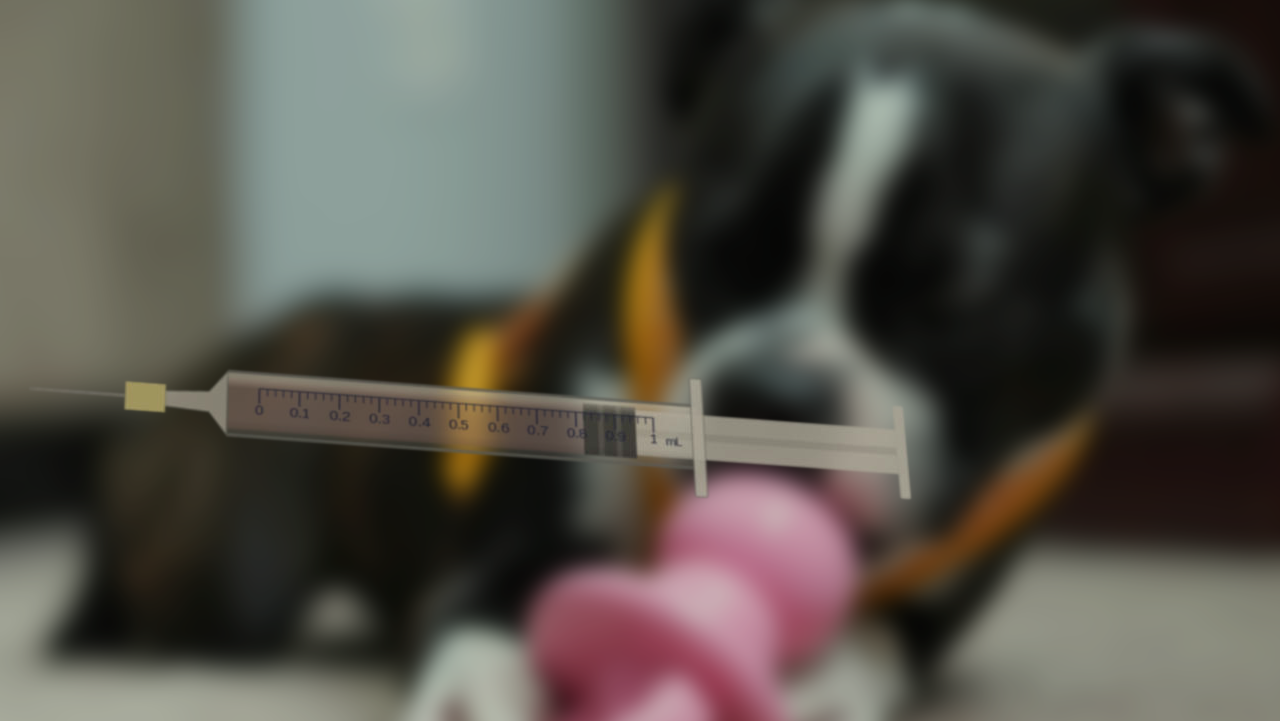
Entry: 0.82 mL
